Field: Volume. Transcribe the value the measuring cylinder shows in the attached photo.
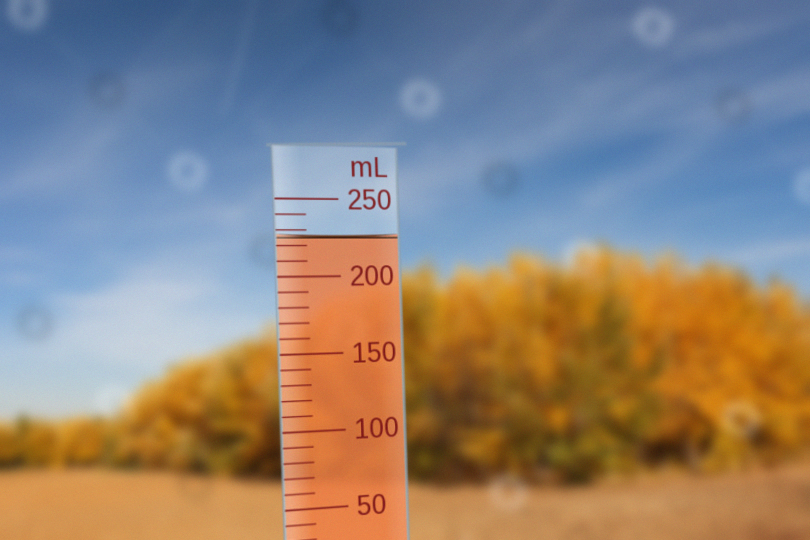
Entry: 225 mL
